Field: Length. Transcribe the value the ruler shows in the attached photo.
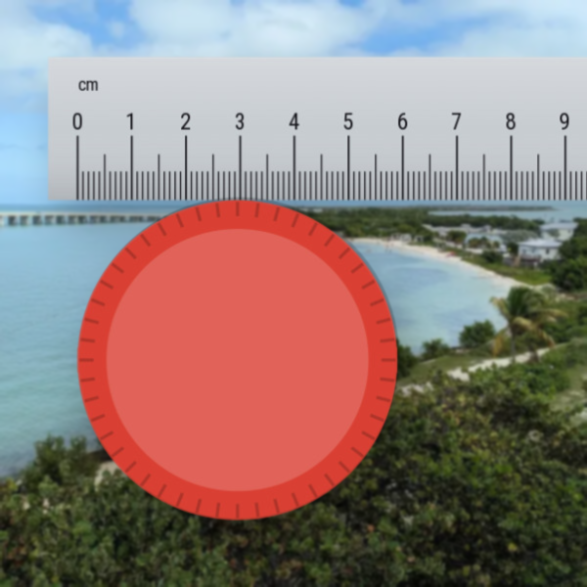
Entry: 5.9 cm
